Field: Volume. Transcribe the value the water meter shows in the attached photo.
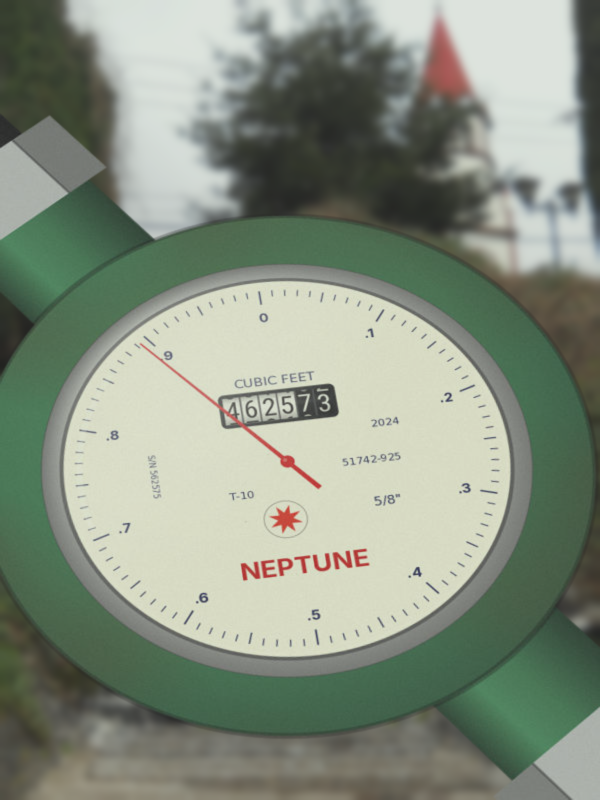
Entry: 462572.89 ft³
